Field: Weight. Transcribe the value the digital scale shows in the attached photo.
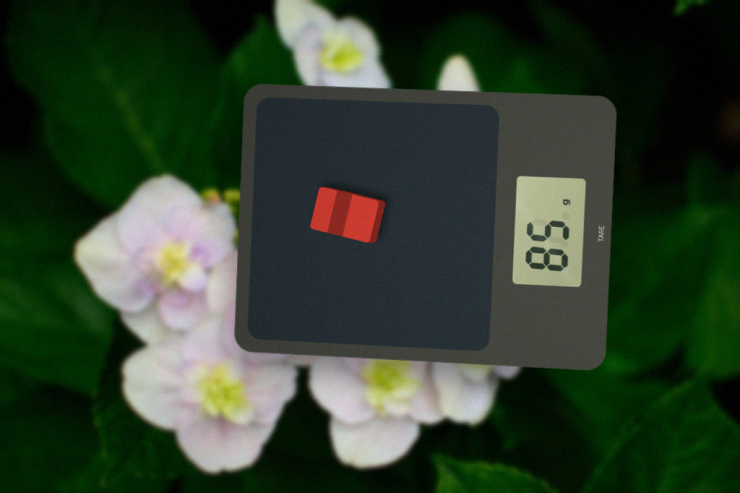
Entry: 85 g
